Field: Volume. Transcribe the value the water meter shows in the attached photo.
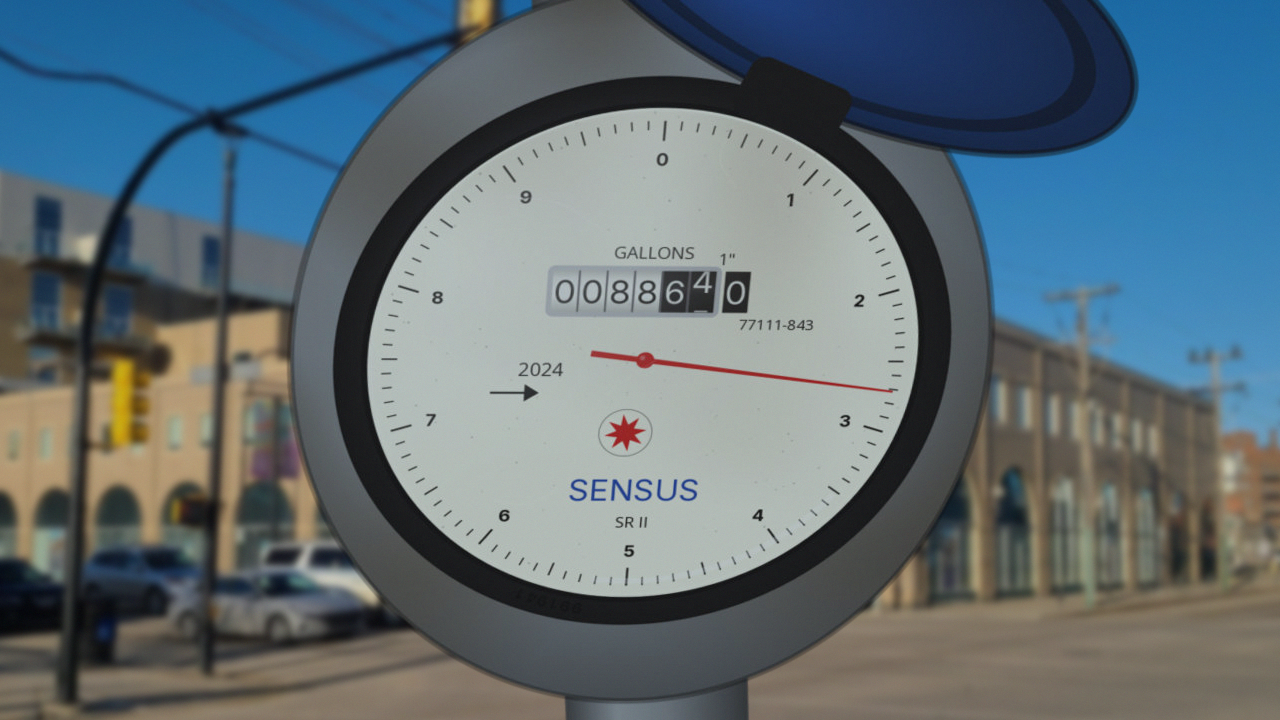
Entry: 88642.7 gal
